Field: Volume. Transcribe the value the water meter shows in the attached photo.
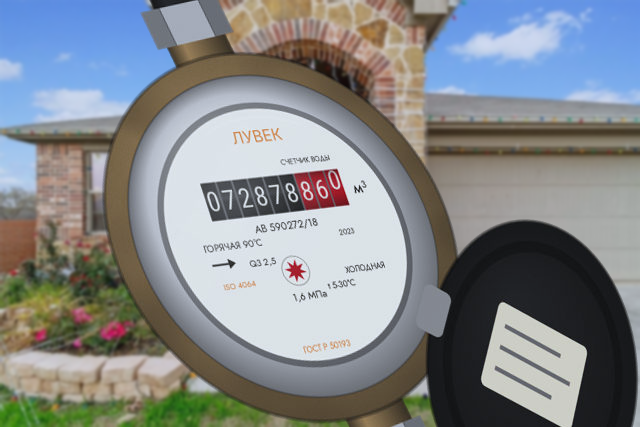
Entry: 72878.860 m³
